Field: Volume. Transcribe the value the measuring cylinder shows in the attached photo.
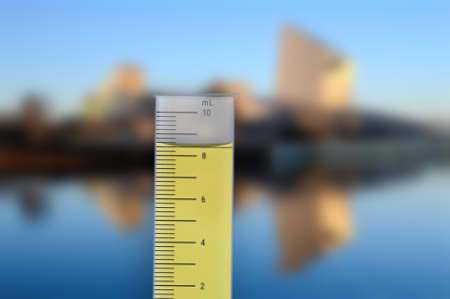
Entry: 8.4 mL
